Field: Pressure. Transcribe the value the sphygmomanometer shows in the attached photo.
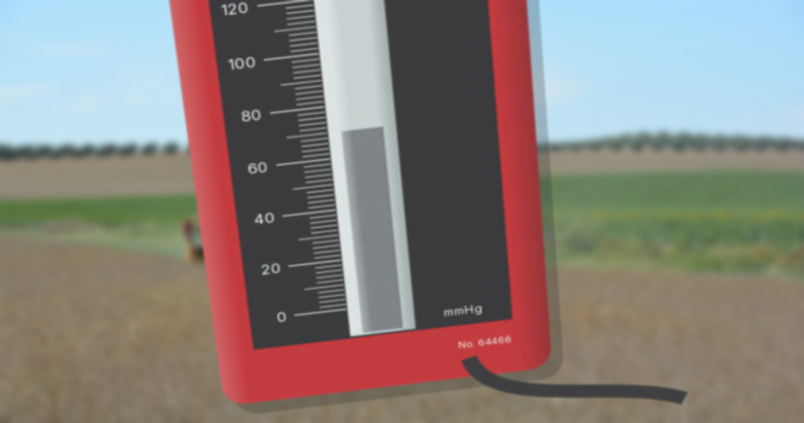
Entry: 70 mmHg
